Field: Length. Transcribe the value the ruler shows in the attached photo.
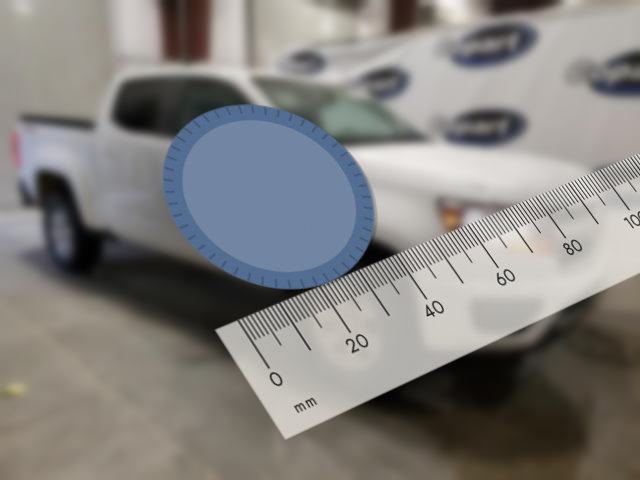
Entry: 45 mm
